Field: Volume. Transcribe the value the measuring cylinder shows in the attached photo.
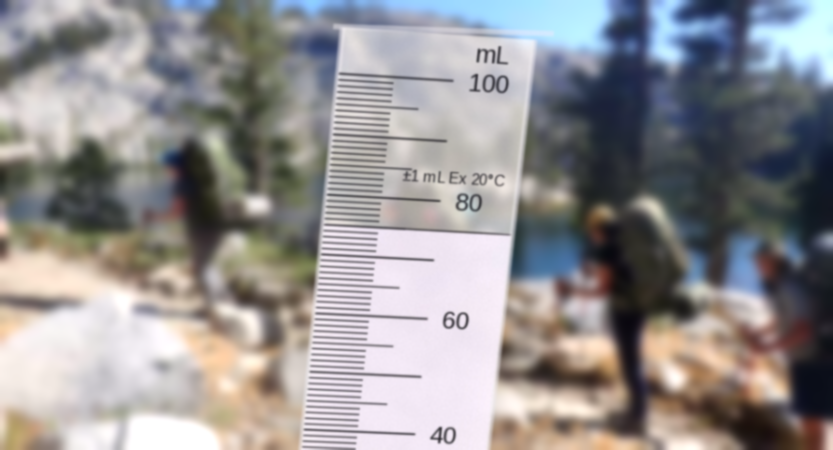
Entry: 75 mL
